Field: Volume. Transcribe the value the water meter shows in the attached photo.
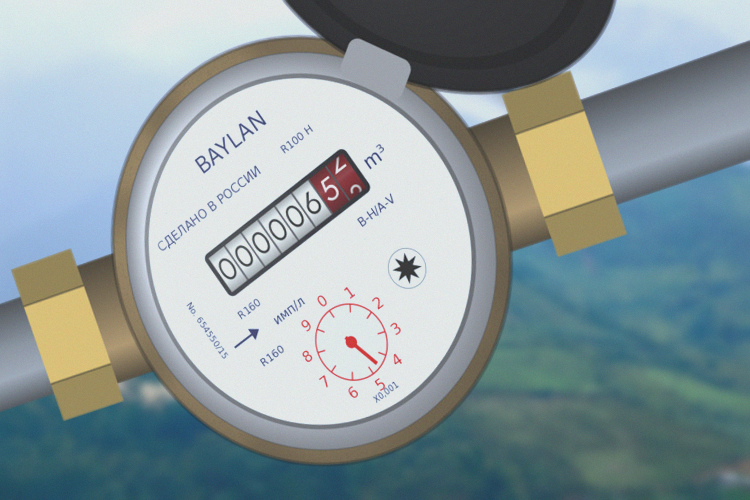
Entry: 6.524 m³
